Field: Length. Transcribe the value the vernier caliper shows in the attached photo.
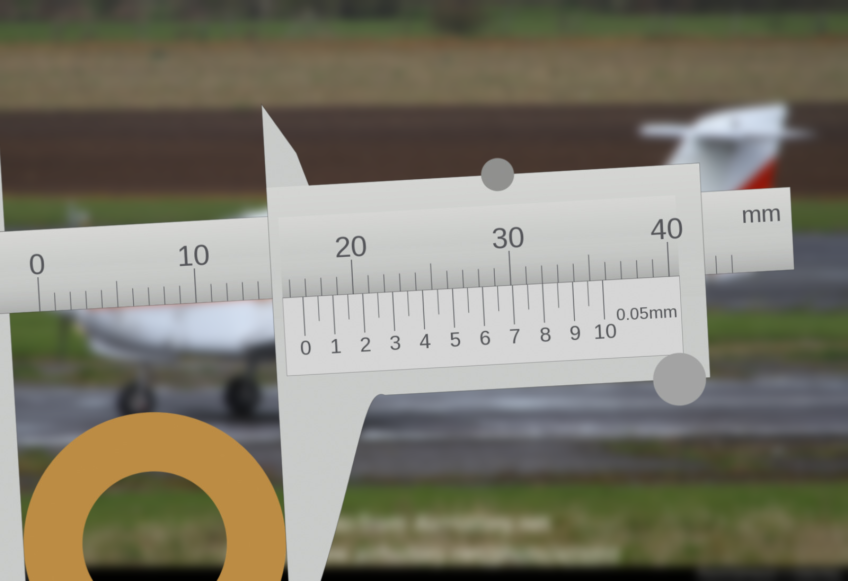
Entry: 16.8 mm
